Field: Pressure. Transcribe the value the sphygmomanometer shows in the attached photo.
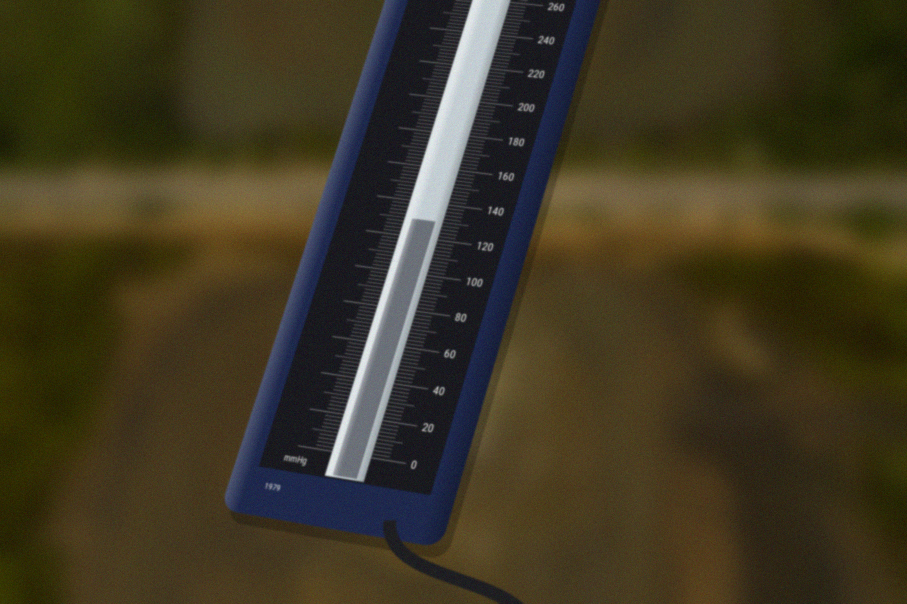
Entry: 130 mmHg
